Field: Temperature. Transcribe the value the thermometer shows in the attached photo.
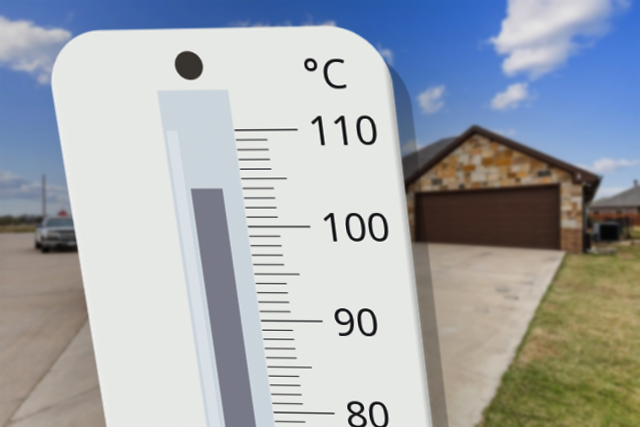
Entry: 104 °C
